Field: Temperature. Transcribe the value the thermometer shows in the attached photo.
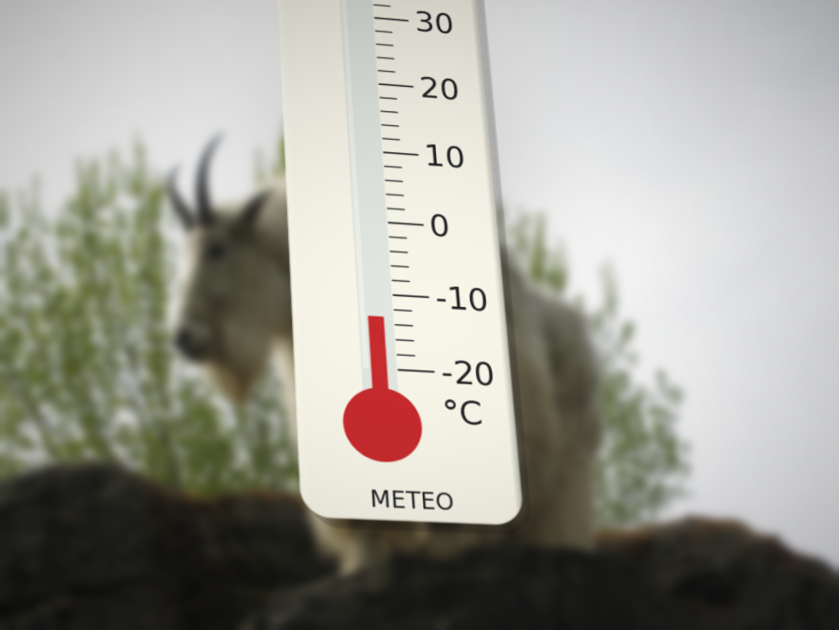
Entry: -13 °C
